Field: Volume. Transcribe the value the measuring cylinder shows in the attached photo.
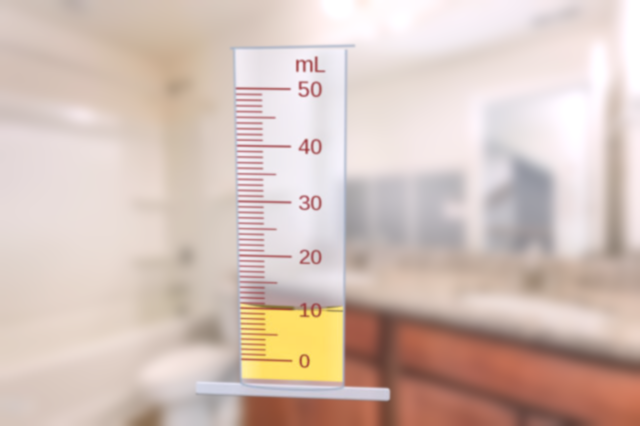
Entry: 10 mL
